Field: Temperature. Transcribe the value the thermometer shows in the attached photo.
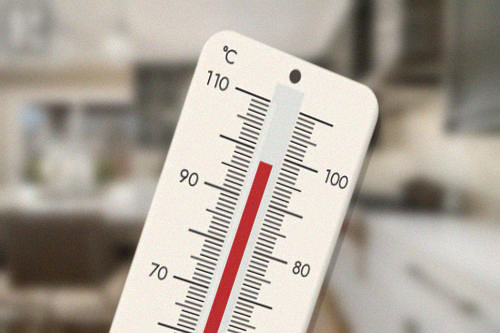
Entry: 98 °C
